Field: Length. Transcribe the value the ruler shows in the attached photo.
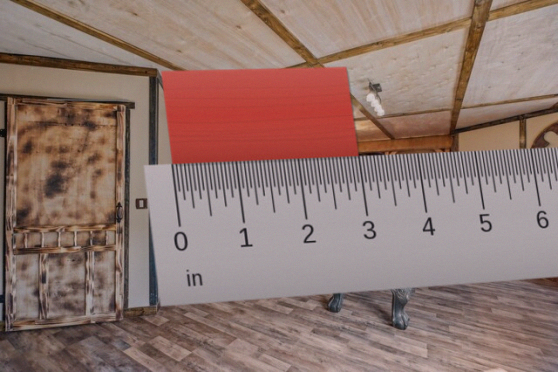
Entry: 3 in
